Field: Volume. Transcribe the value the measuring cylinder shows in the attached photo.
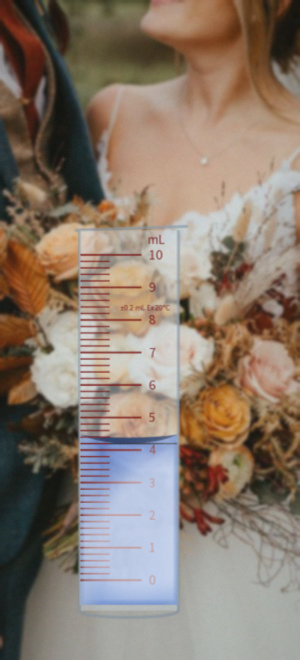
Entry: 4.2 mL
